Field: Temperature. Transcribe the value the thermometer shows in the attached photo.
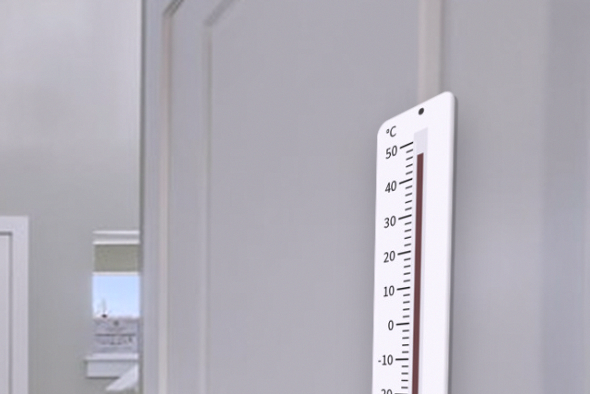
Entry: 46 °C
